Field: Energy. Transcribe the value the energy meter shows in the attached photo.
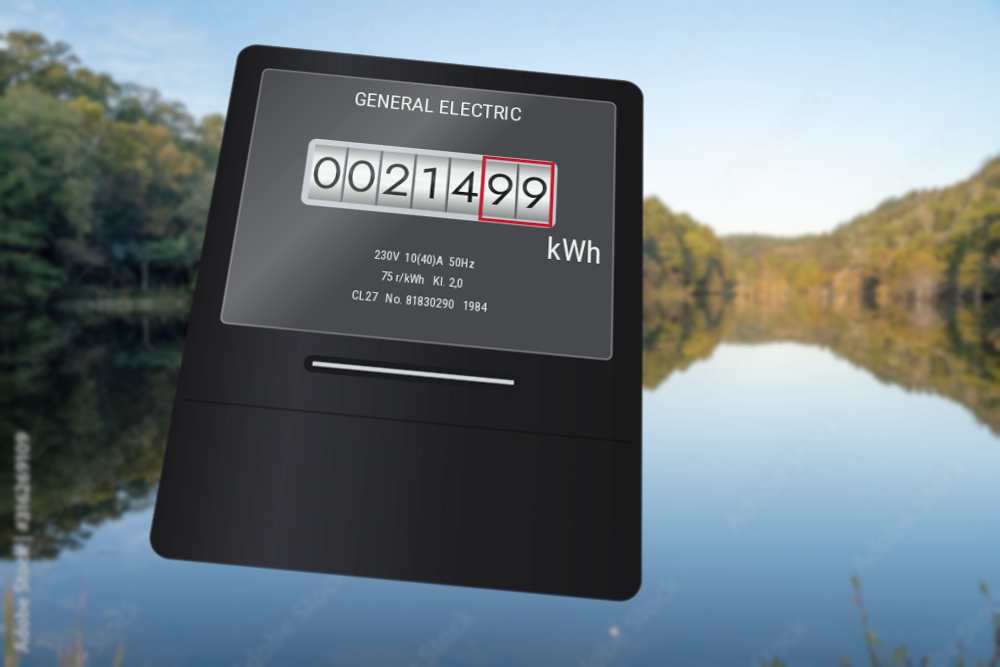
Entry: 214.99 kWh
